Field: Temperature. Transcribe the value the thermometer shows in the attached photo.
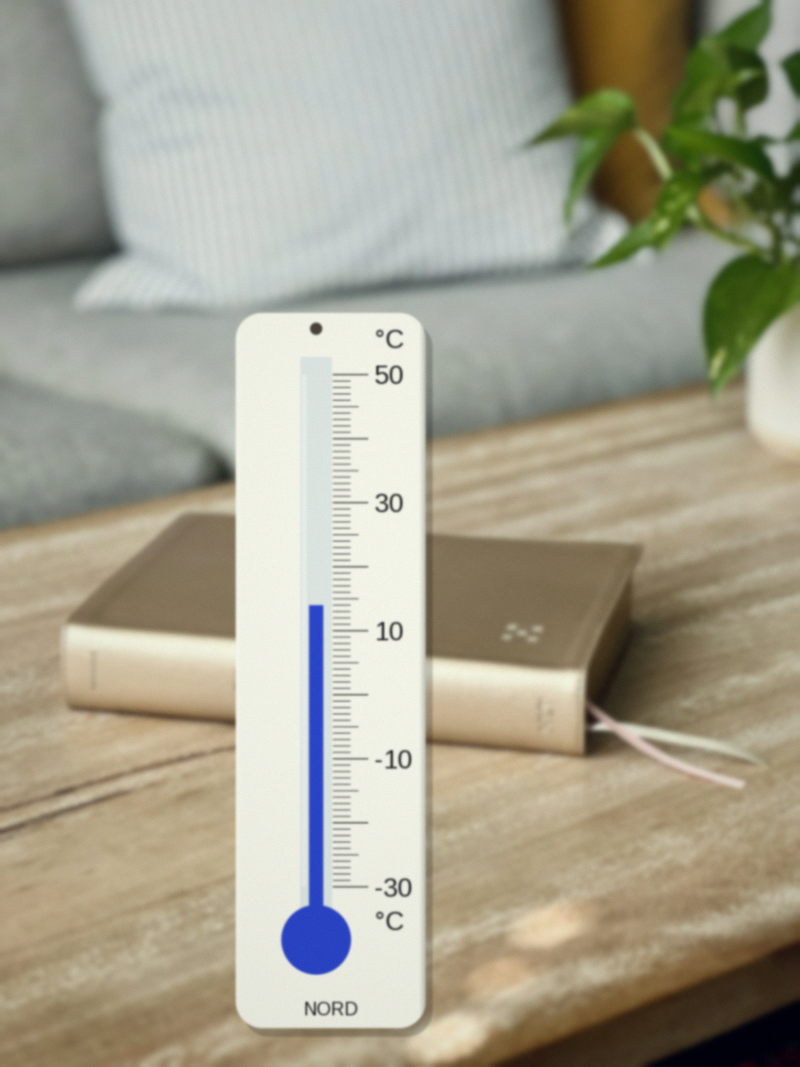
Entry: 14 °C
